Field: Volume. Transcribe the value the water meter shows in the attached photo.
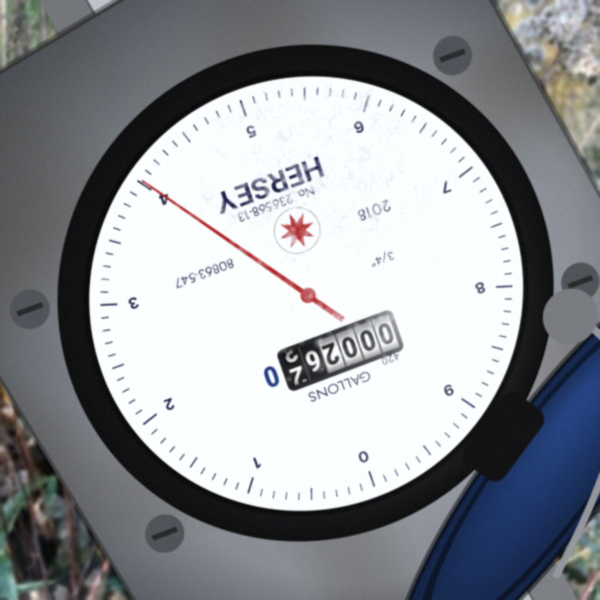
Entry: 2624.0 gal
